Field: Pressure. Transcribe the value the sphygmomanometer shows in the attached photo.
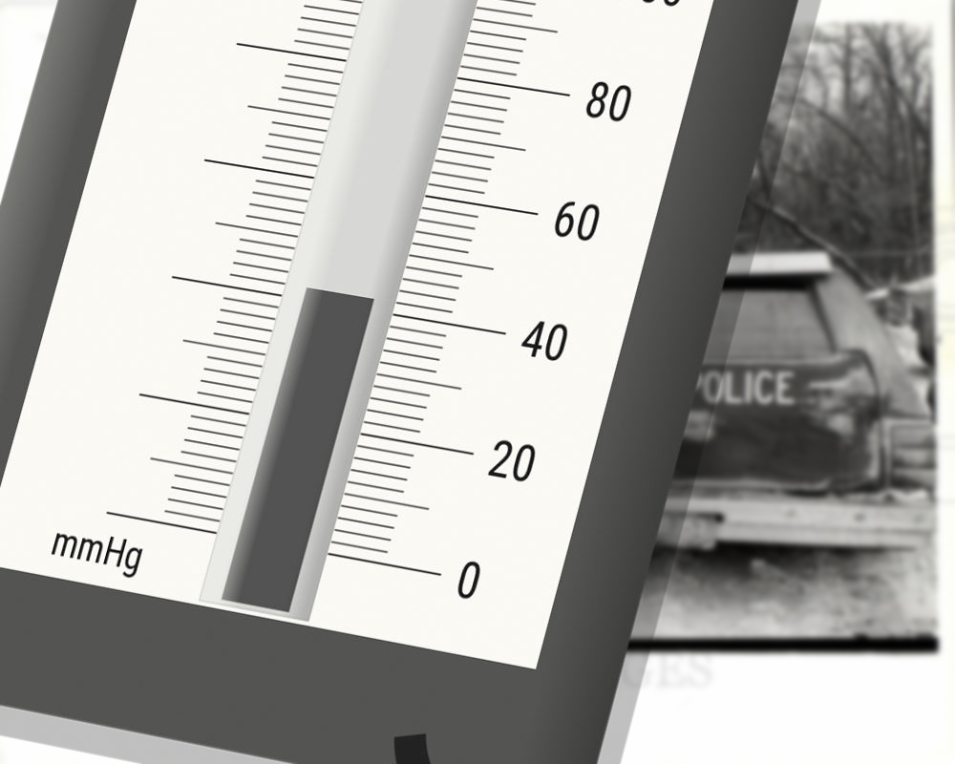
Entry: 42 mmHg
